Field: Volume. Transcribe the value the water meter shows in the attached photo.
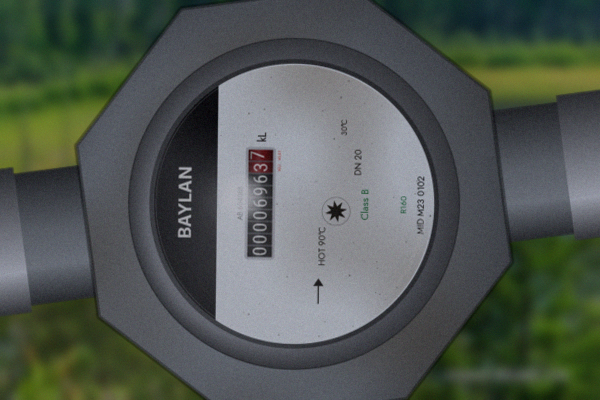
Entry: 696.37 kL
